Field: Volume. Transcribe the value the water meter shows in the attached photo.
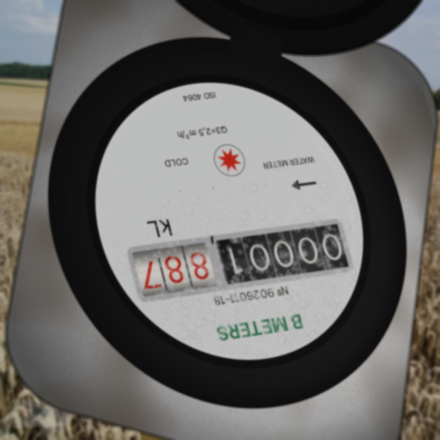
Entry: 1.887 kL
